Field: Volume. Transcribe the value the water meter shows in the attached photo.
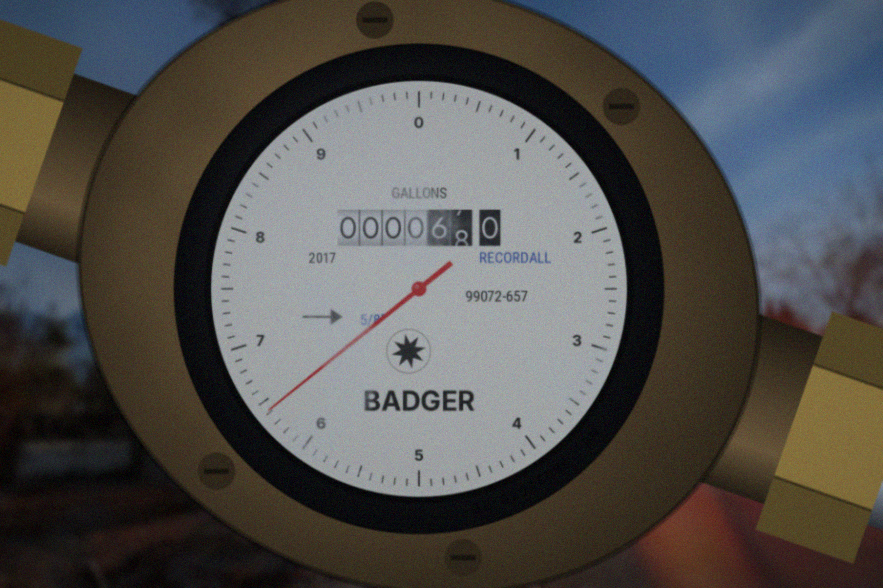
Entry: 676.4 gal
